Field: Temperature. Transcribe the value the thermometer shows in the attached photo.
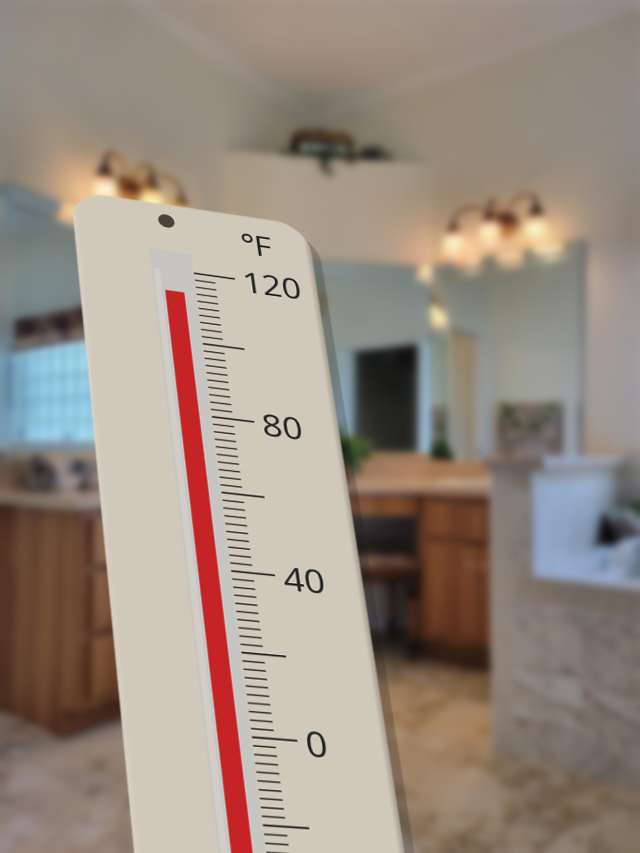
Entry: 114 °F
